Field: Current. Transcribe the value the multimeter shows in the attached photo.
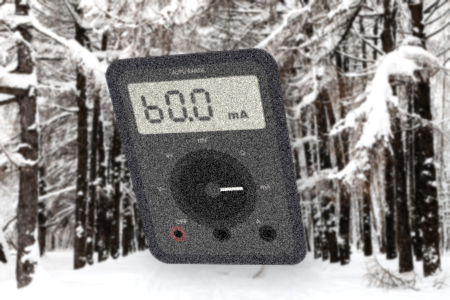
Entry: 60.0 mA
